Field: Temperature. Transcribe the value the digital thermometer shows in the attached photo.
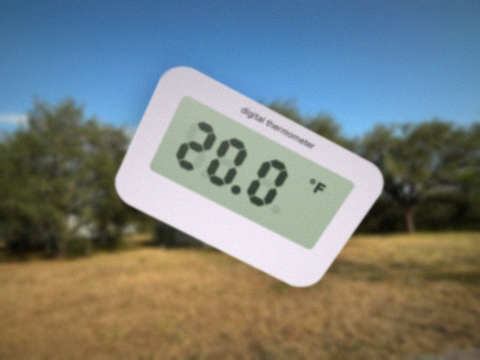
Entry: 20.0 °F
